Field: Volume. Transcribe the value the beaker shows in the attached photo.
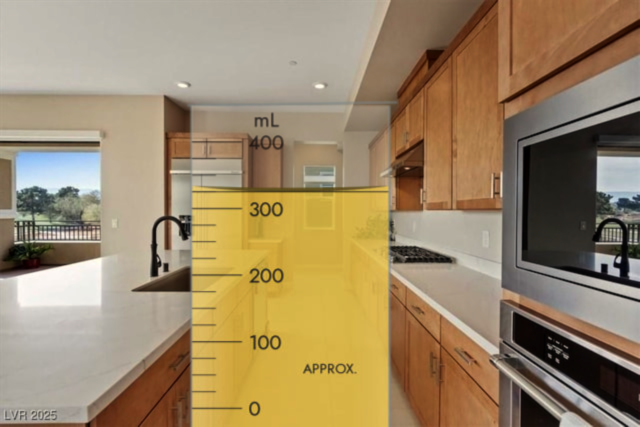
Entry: 325 mL
